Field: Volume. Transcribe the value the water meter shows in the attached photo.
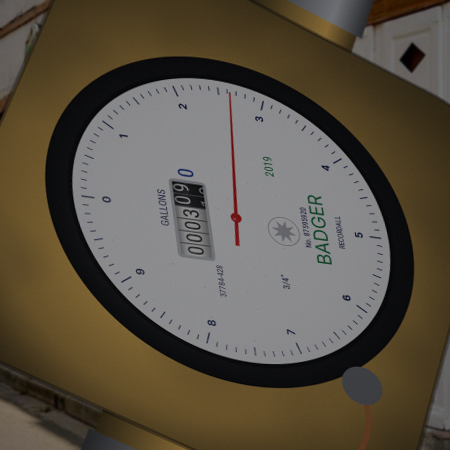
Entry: 3092.6 gal
